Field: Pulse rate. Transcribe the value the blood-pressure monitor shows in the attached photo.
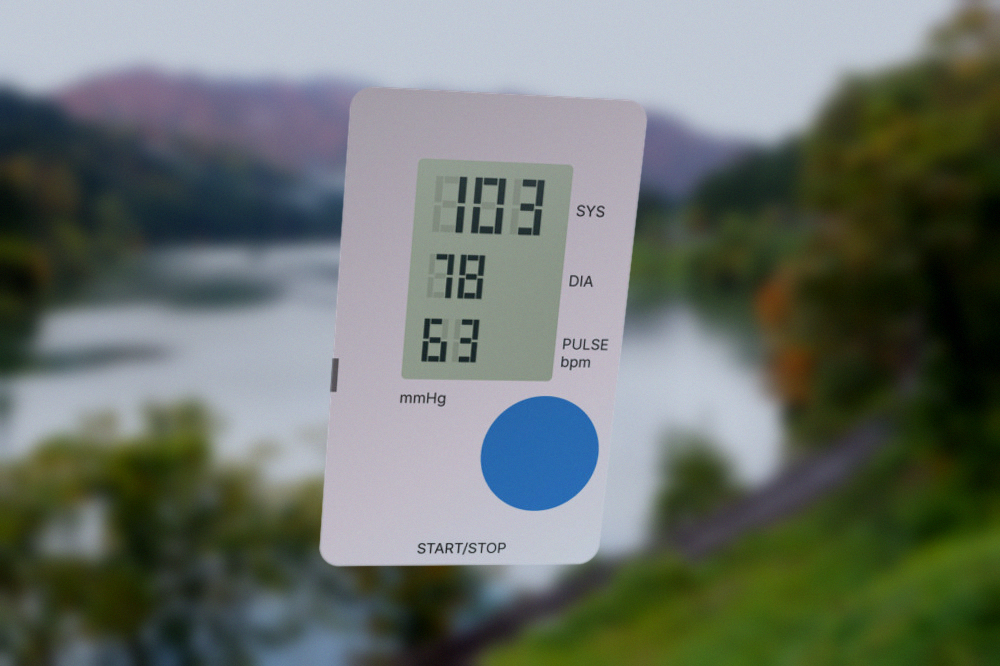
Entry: 63 bpm
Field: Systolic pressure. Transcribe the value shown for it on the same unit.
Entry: 103 mmHg
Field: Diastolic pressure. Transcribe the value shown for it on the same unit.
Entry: 78 mmHg
